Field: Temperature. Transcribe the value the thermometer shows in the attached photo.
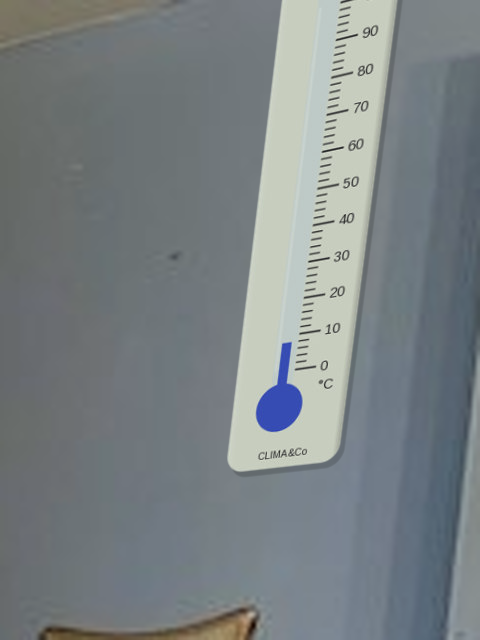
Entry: 8 °C
